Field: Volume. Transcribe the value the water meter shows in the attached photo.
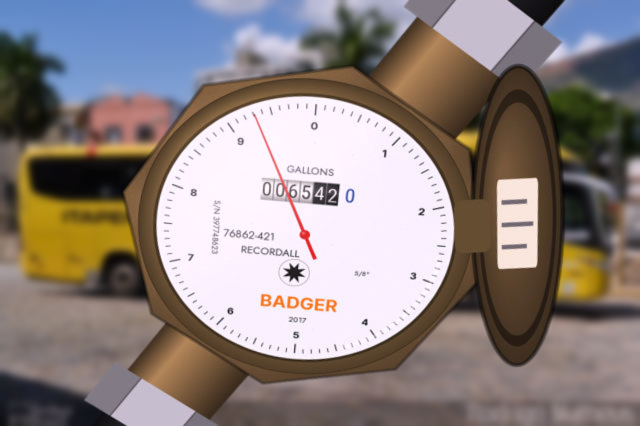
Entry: 65419.3 gal
